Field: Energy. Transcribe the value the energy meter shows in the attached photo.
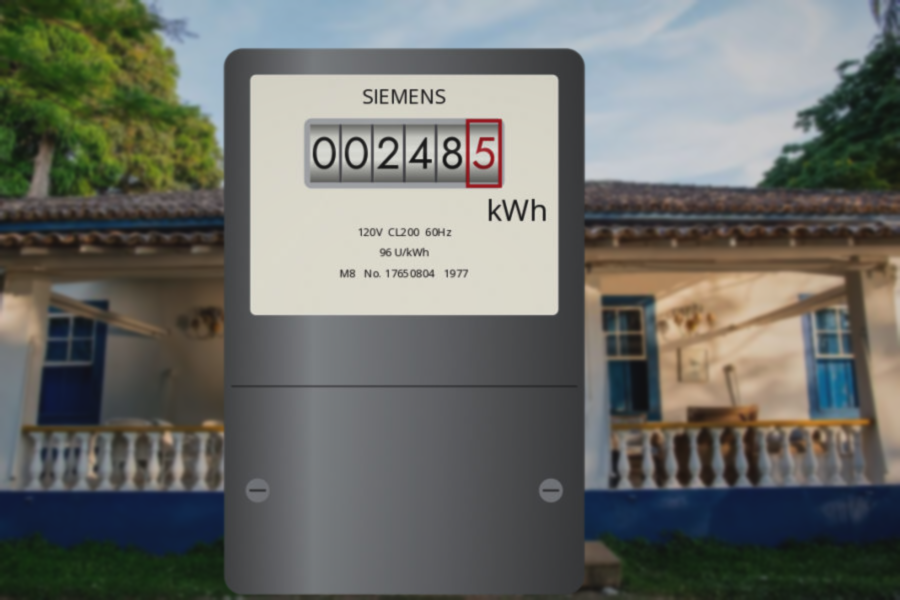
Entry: 248.5 kWh
